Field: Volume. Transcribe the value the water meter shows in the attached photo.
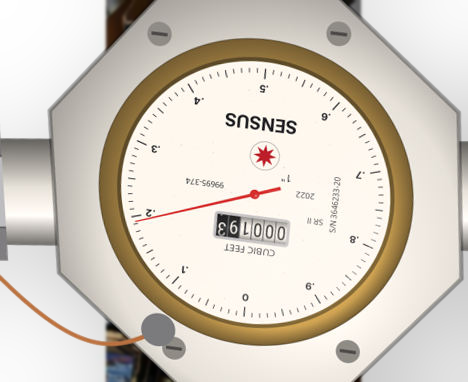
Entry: 193.19 ft³
